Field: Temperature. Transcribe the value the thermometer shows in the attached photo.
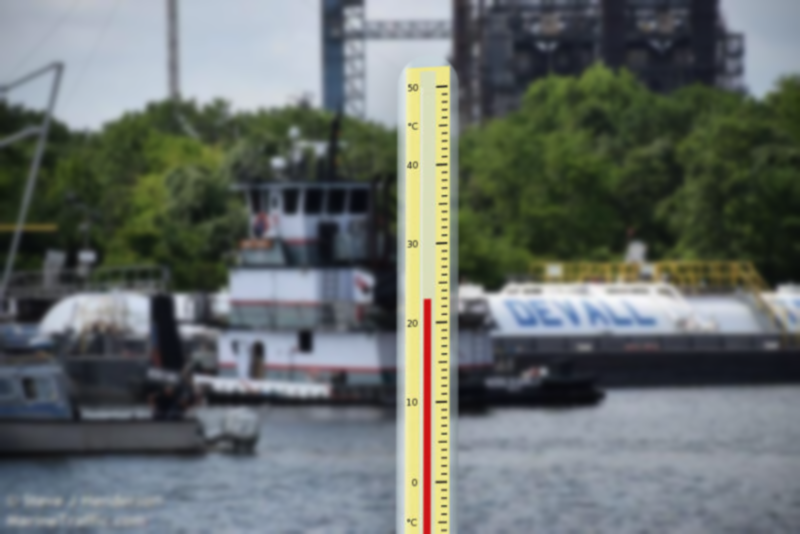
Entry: 23 °C
